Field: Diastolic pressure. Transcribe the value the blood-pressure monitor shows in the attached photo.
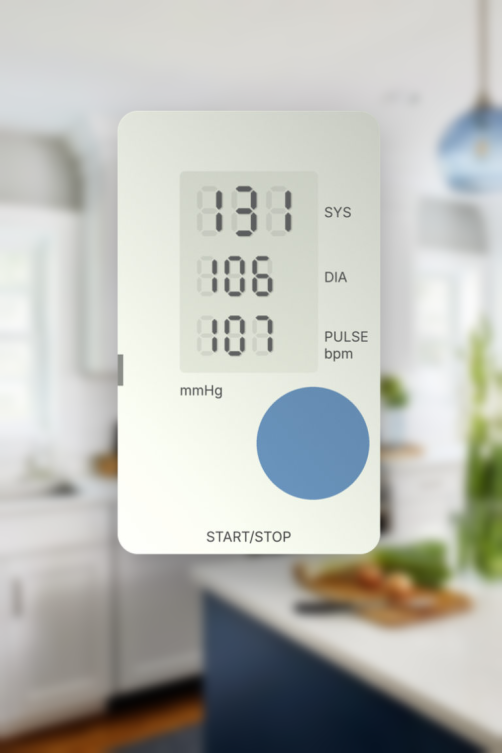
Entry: 106 mmHg
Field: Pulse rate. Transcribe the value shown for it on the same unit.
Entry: 107 bpm
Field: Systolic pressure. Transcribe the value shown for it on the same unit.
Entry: 131 mmHg
